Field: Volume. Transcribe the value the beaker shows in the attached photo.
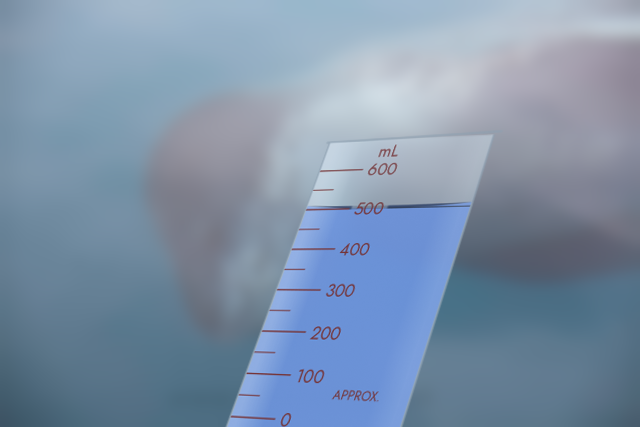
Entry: 500 mL
